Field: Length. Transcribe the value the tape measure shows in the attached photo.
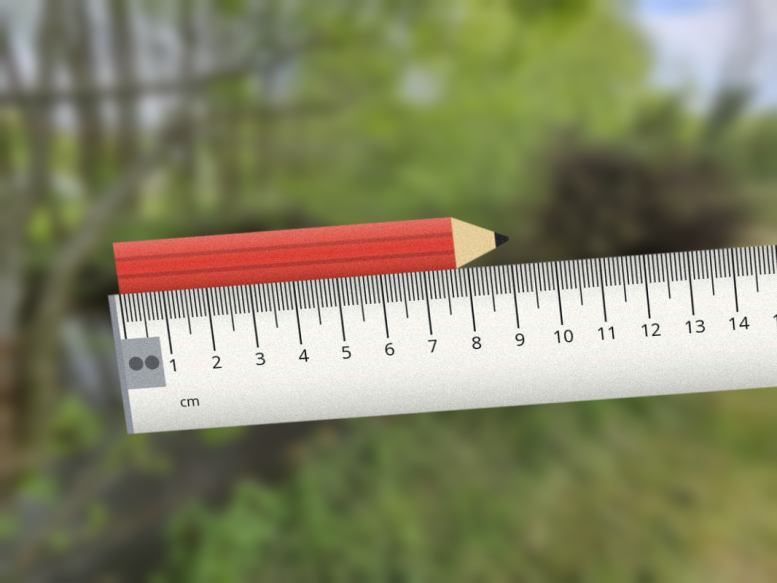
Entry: 9 cm
